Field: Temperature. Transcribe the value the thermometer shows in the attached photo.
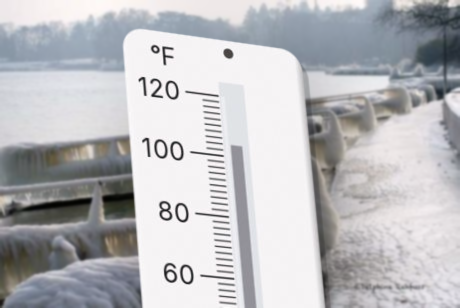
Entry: 104 °F
